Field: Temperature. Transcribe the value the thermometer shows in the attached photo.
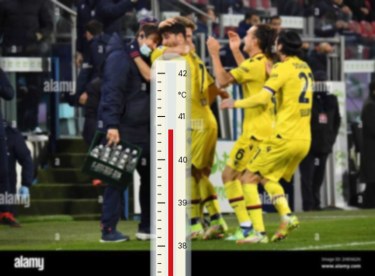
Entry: 40.7 °C
